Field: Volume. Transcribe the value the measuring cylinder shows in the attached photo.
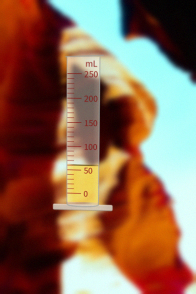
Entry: 60 mL
